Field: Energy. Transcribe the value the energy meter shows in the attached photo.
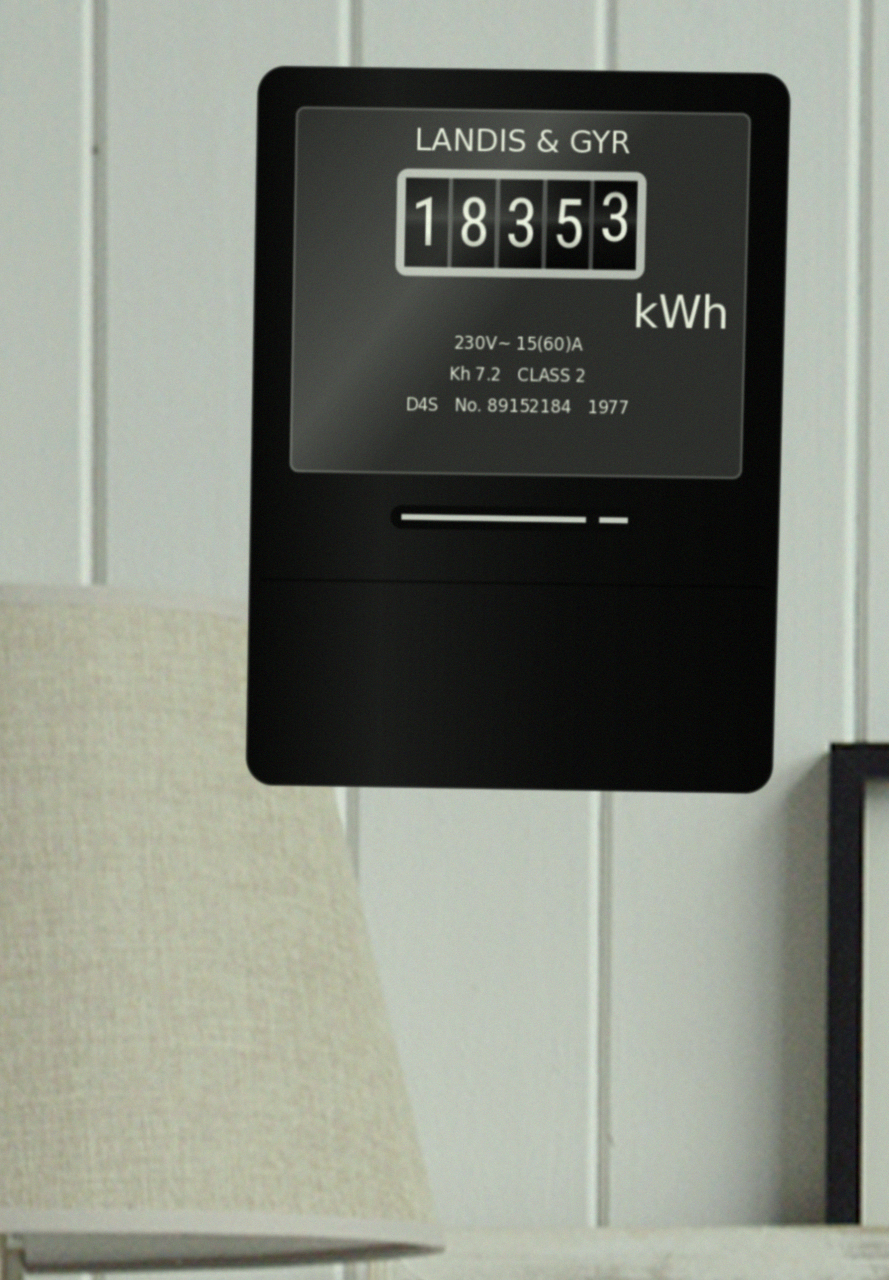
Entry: 18353 kWh
